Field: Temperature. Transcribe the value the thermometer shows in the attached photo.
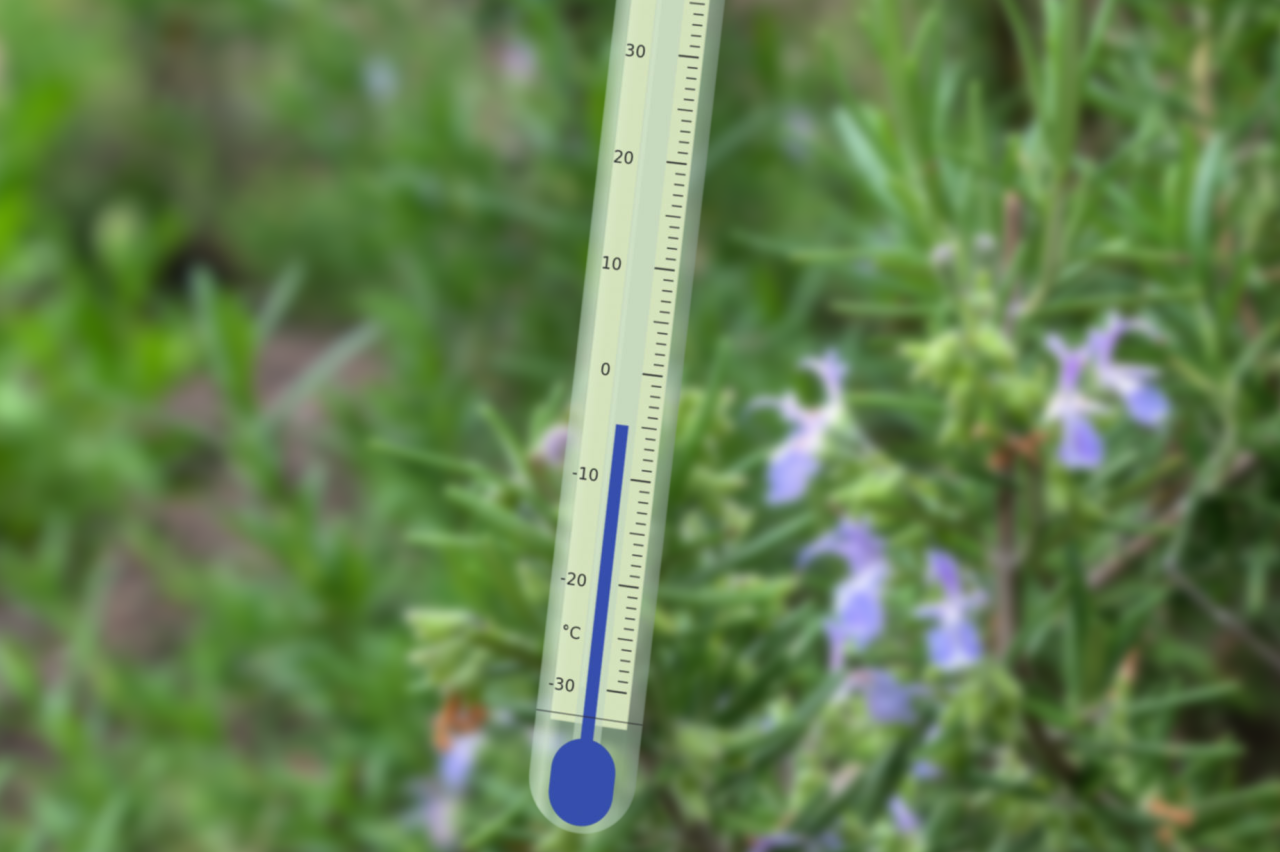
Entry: -5 °C
